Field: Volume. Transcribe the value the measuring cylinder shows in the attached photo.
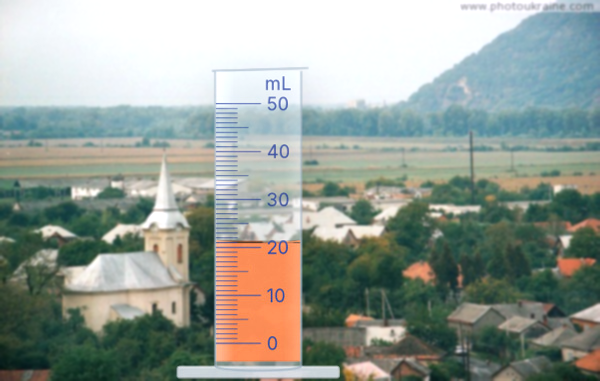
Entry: 21 mL
